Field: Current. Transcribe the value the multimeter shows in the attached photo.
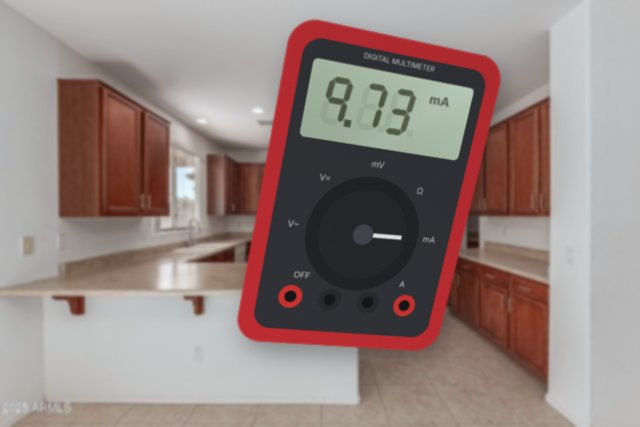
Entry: 9.73 mA
